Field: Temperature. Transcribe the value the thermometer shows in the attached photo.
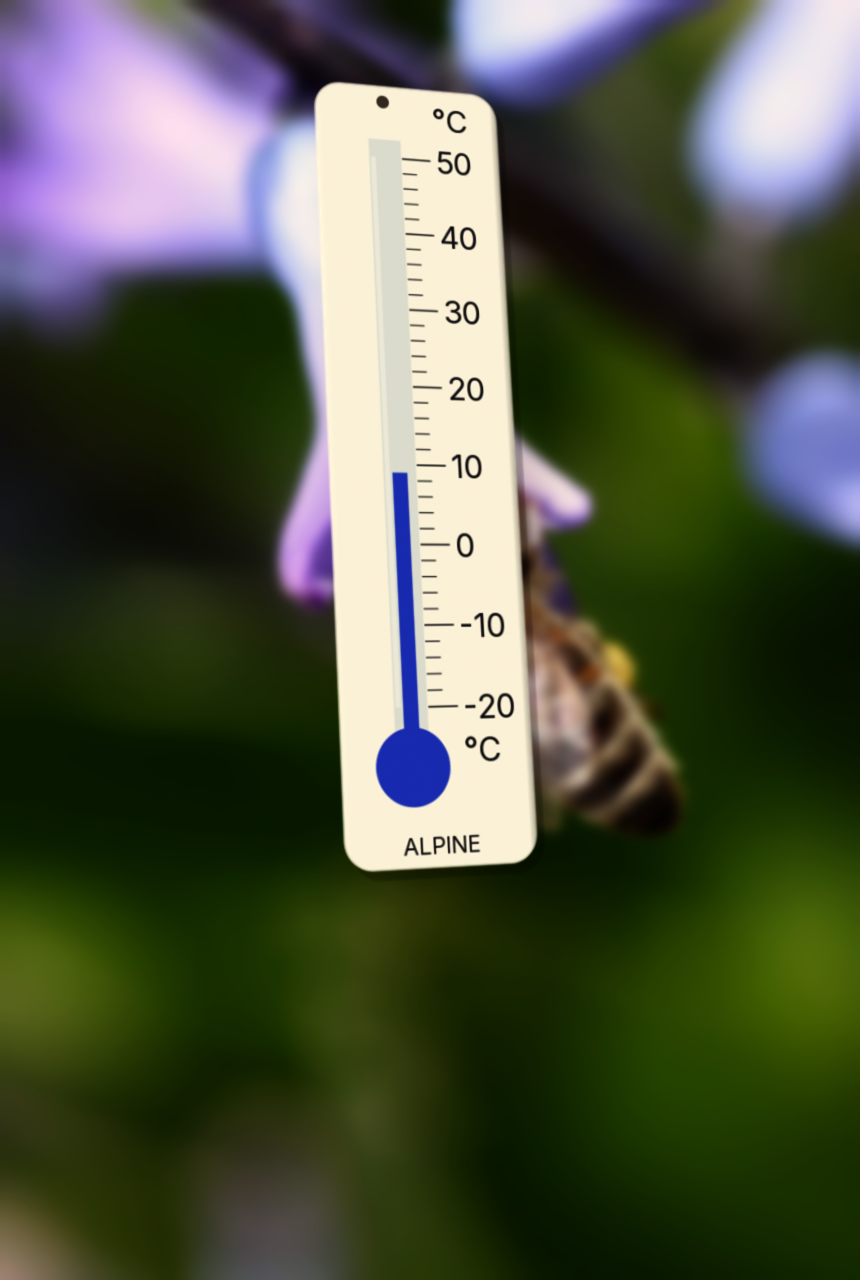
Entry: 9 °C
